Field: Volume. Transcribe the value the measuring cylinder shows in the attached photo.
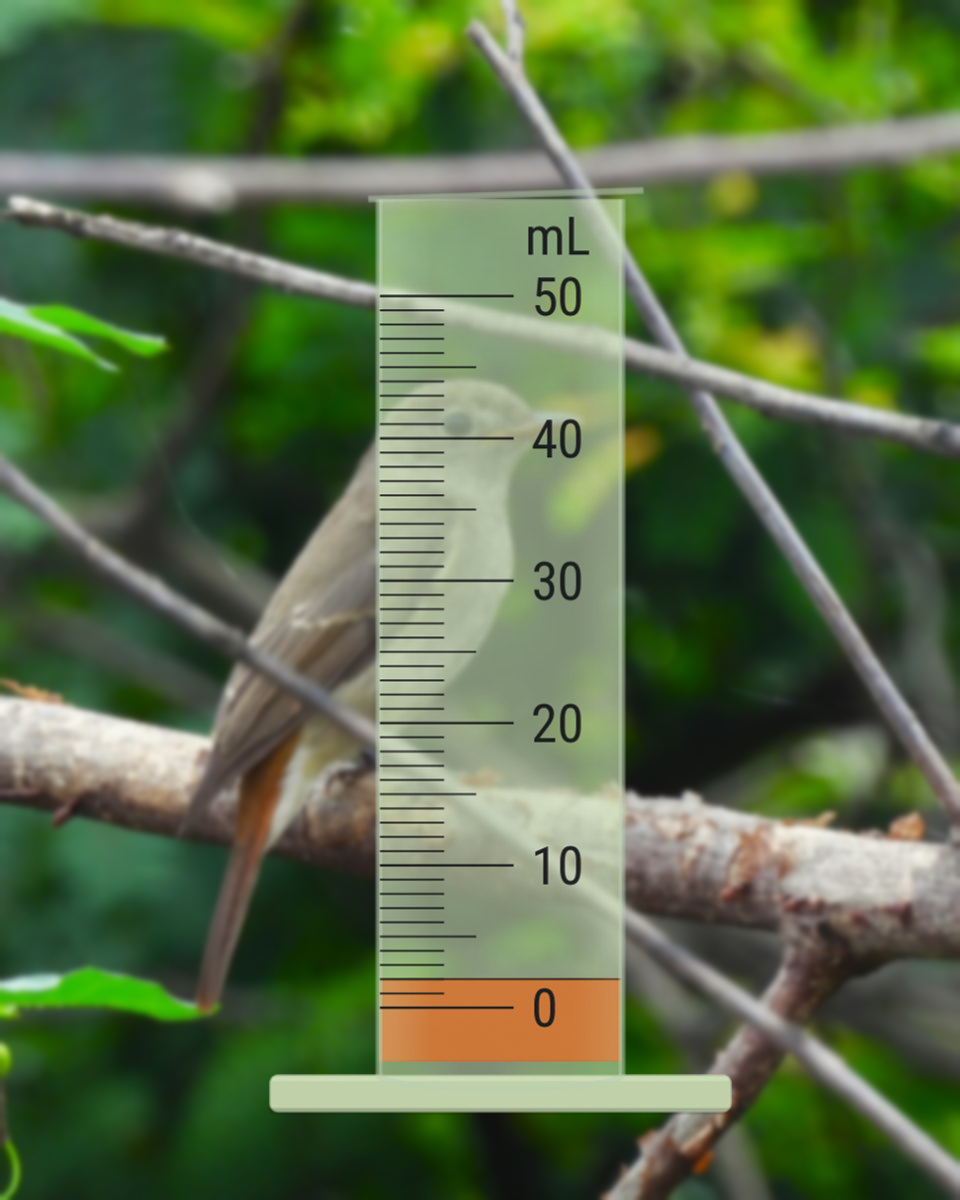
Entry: 2 mL
